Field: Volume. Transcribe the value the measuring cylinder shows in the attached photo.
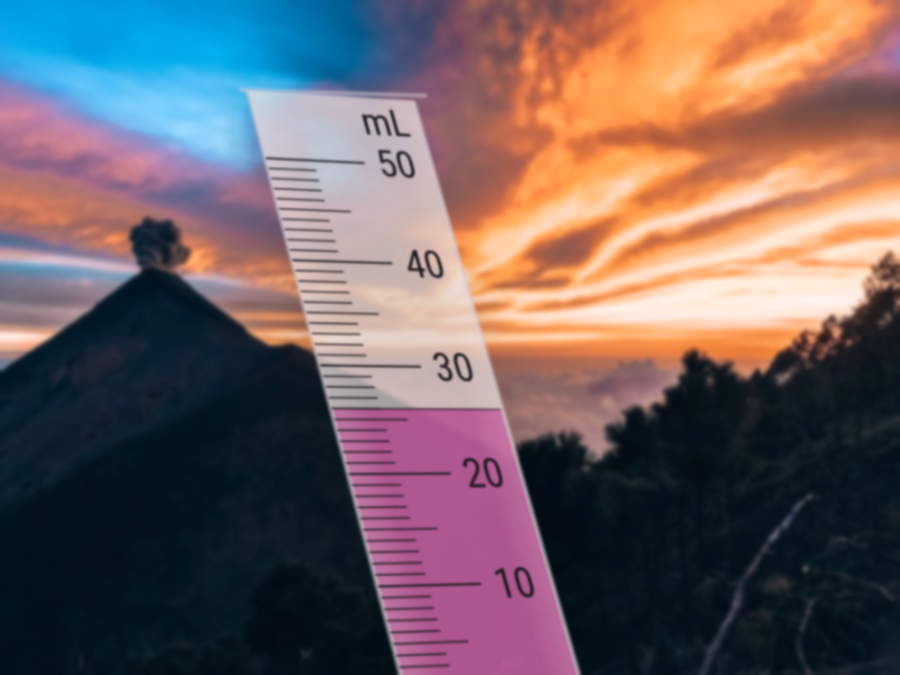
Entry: 26 mL
